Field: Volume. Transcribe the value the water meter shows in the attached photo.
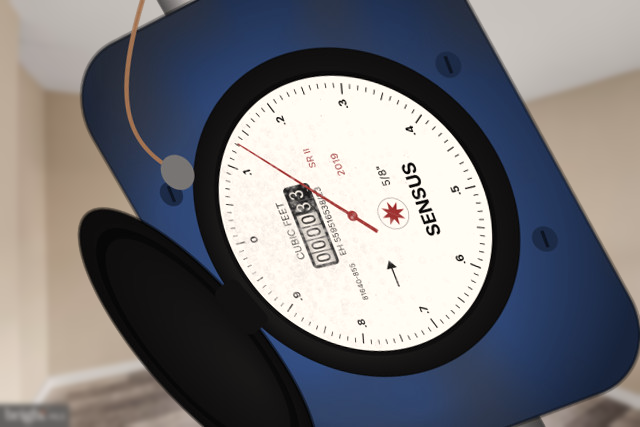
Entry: 33.13 ft³
